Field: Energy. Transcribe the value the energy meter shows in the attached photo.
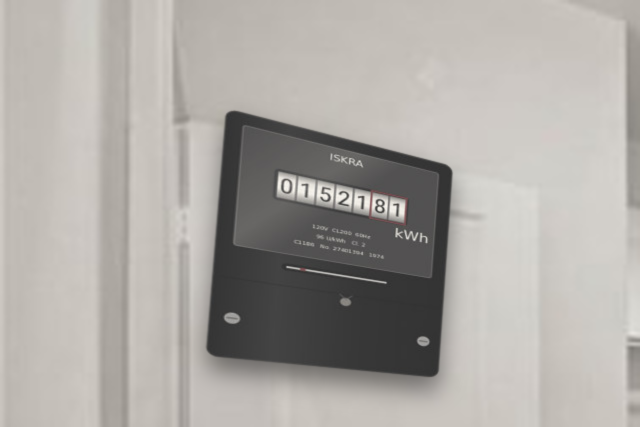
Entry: 1521.81 kWh
